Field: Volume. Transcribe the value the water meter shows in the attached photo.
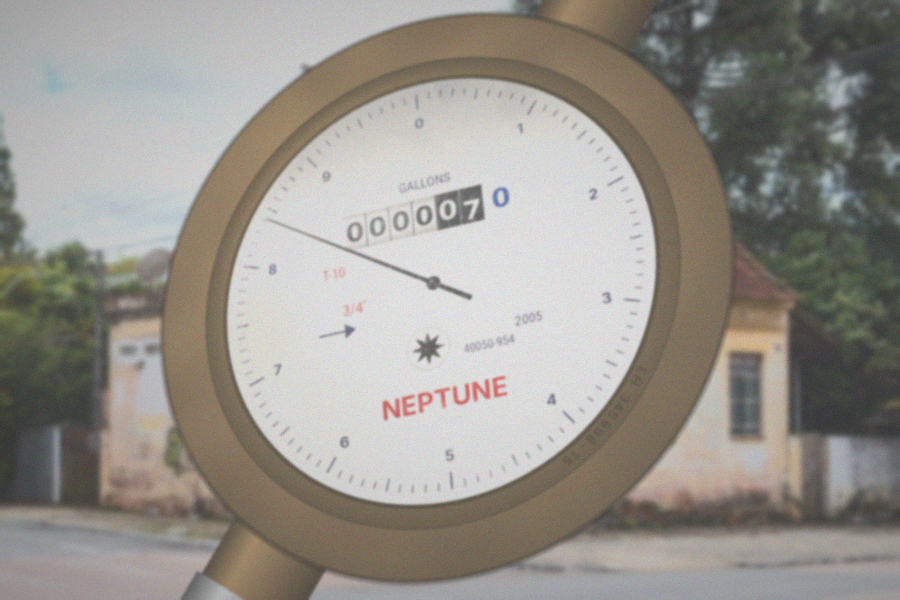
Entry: 68.4 gal
